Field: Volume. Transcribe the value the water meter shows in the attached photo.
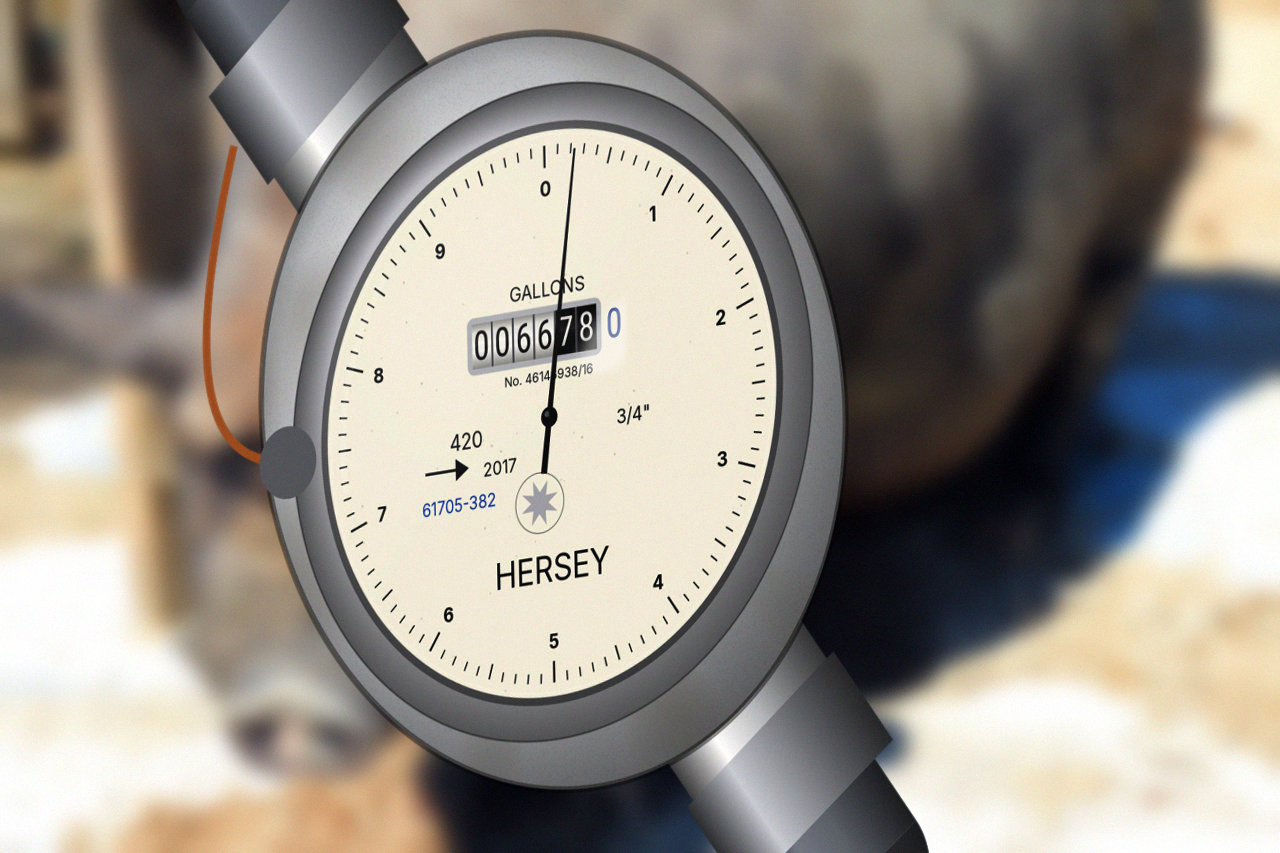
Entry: 66780.2 gal
